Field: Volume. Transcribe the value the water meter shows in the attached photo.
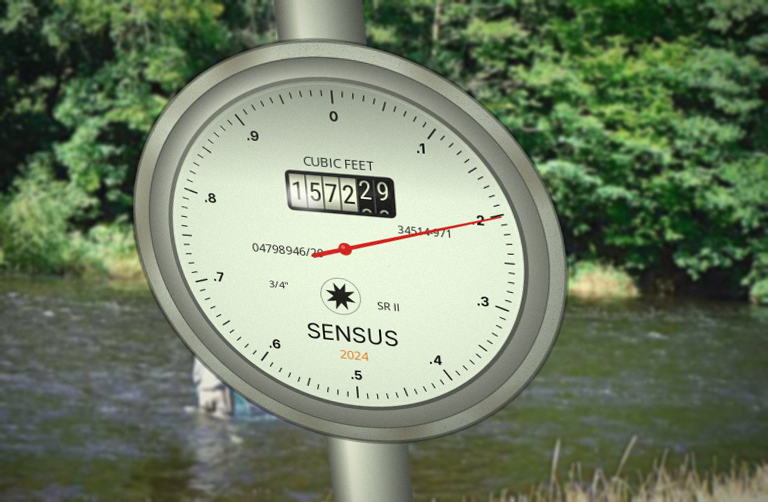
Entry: 157229.20 ft³
